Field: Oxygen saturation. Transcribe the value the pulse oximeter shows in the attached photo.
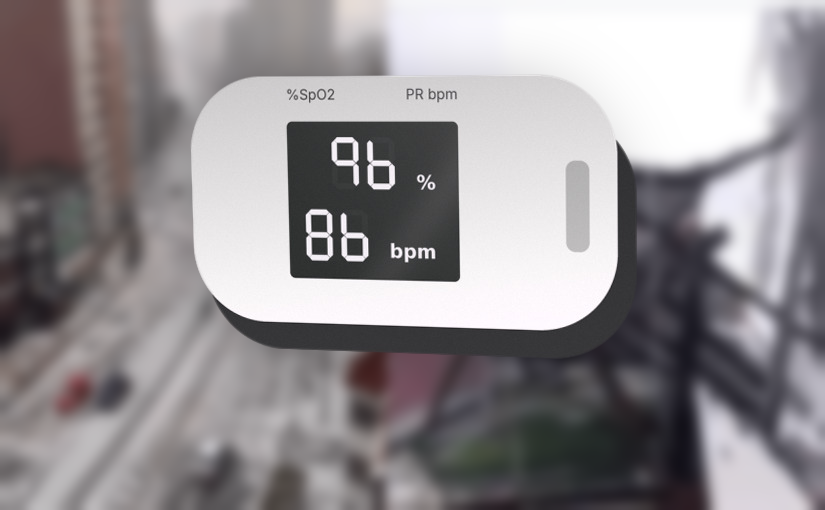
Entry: 96 %
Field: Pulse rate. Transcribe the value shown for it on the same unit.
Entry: 86 bpm
